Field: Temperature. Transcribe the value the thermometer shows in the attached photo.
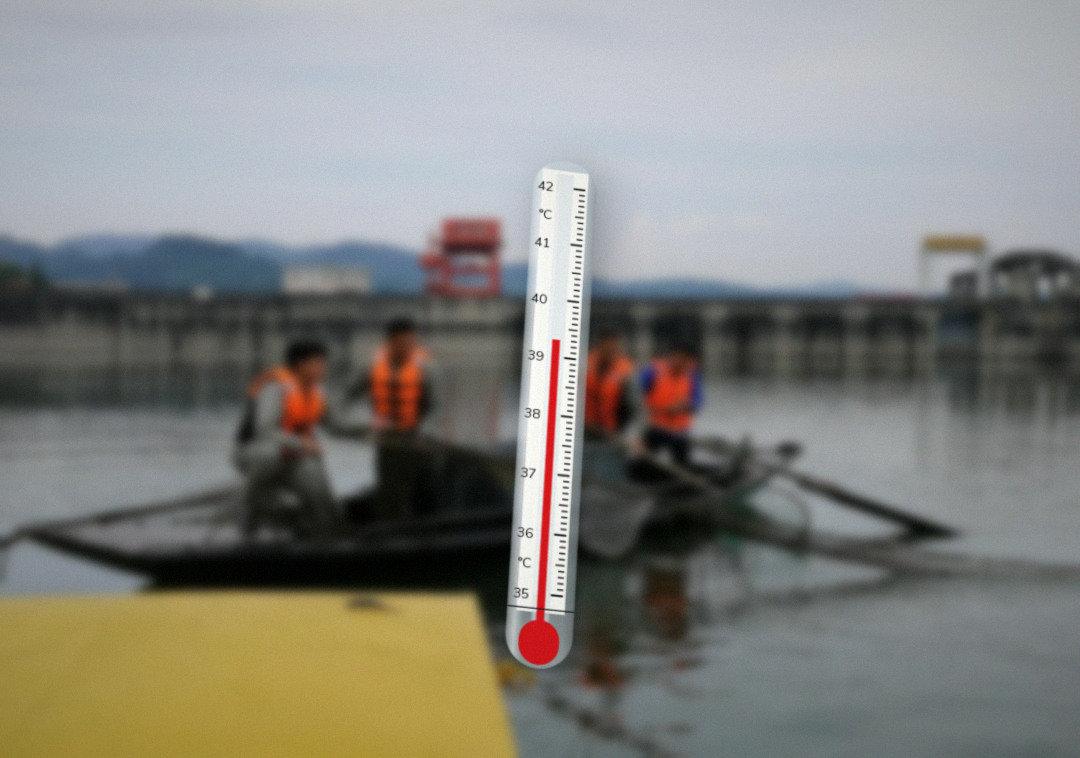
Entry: 39.3 °C
